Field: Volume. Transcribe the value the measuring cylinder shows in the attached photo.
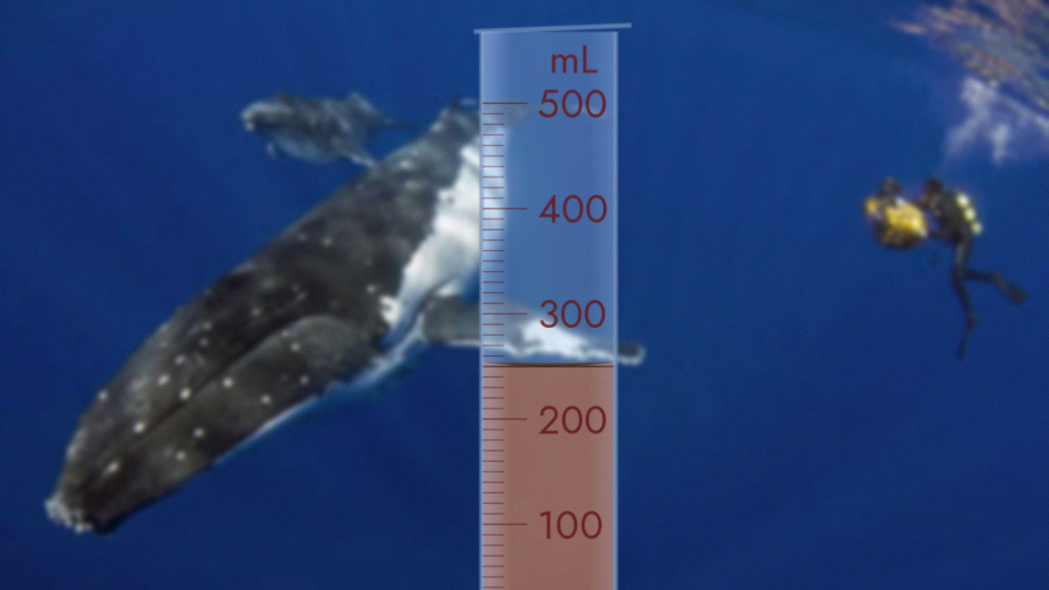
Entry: 250 mL
